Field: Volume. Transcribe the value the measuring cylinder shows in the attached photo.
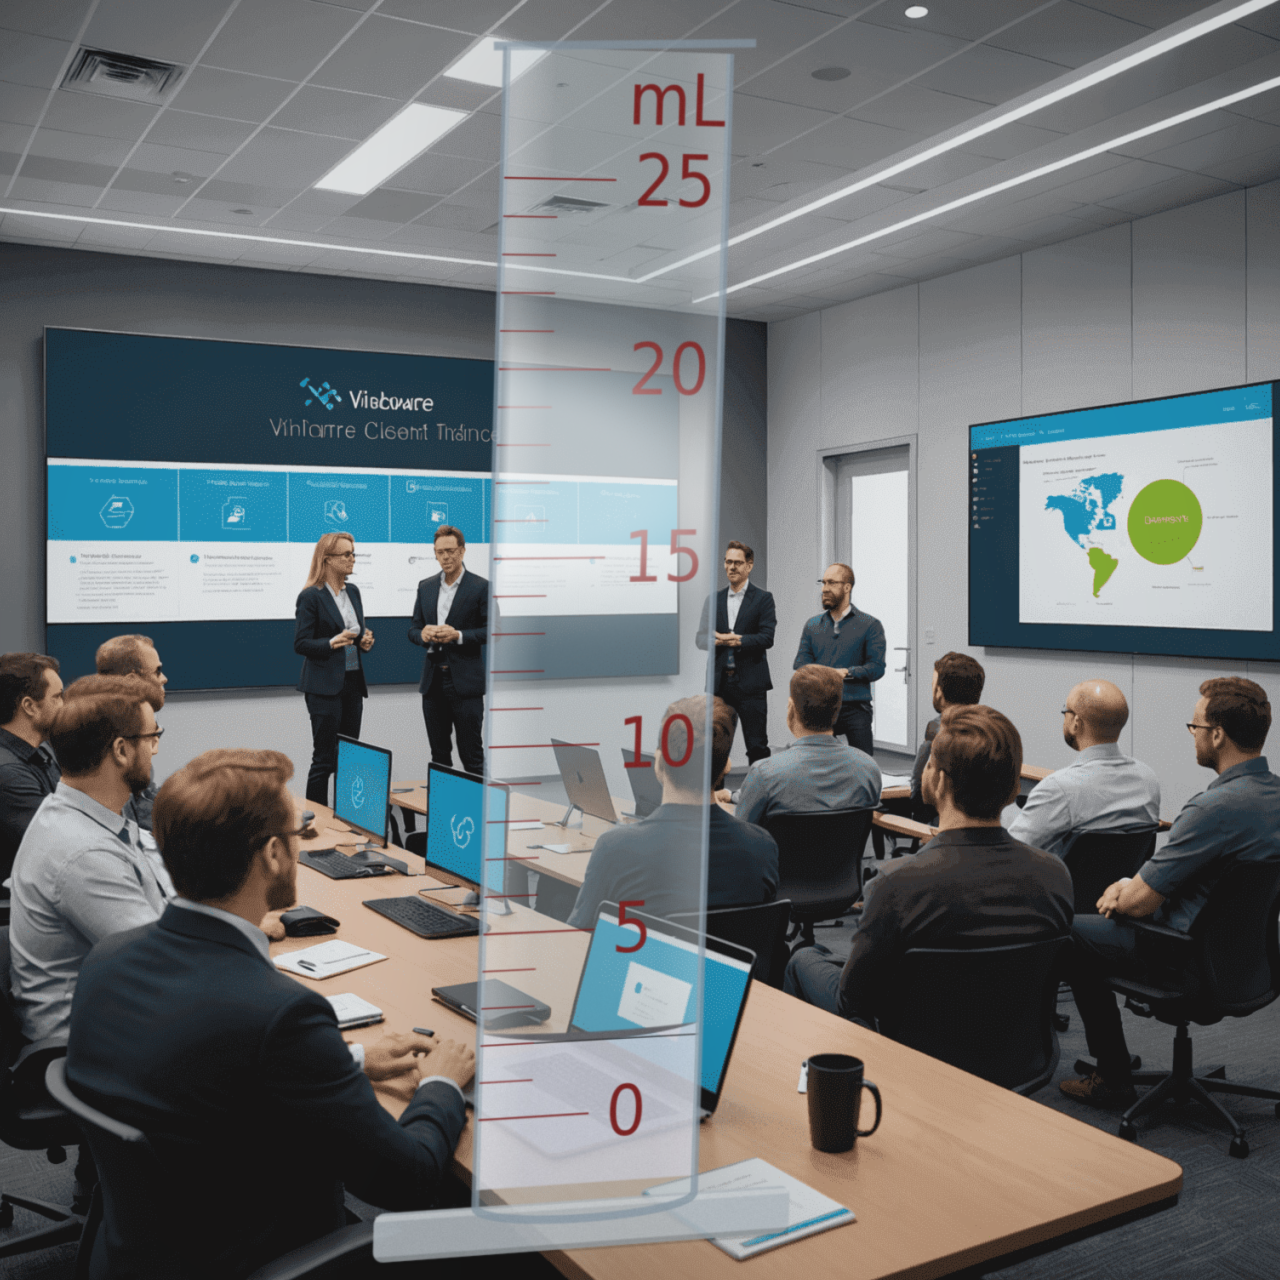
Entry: 2 mL
